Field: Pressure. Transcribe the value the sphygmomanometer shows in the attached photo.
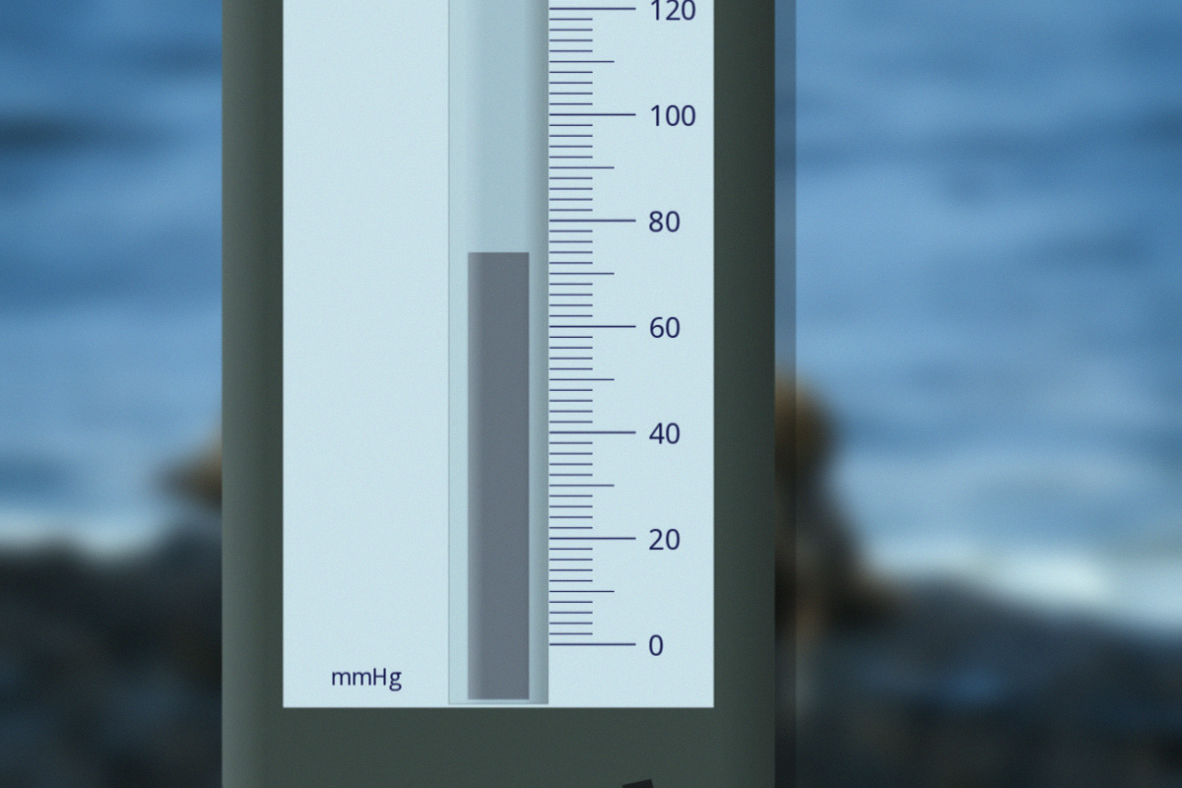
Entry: 74 mmHg
